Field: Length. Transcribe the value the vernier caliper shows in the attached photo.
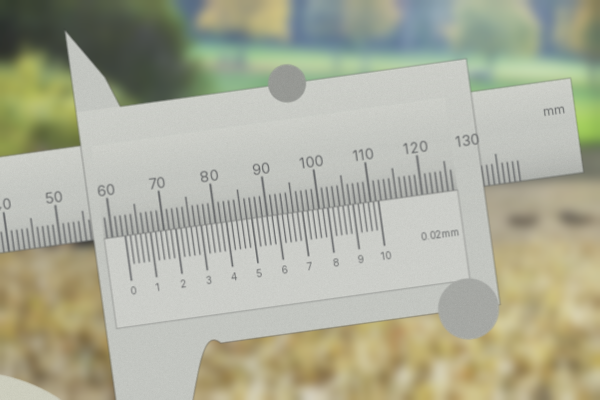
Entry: 62.5 mm
